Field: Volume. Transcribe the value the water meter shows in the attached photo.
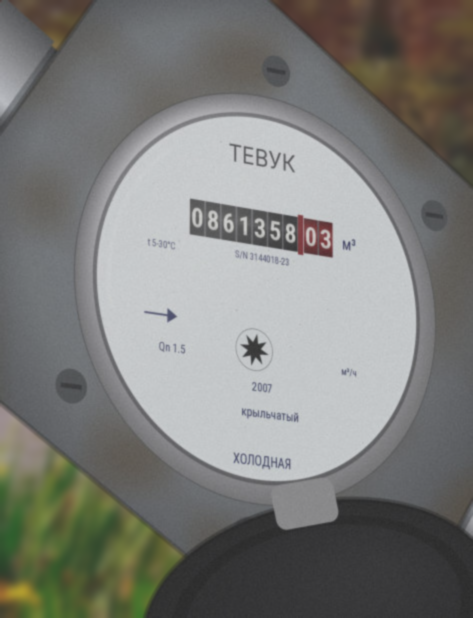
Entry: 861358.03 m³
